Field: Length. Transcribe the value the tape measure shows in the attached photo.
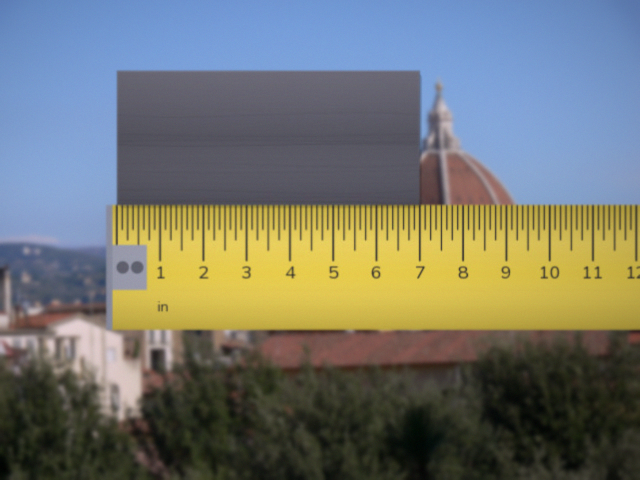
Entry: 7 in
